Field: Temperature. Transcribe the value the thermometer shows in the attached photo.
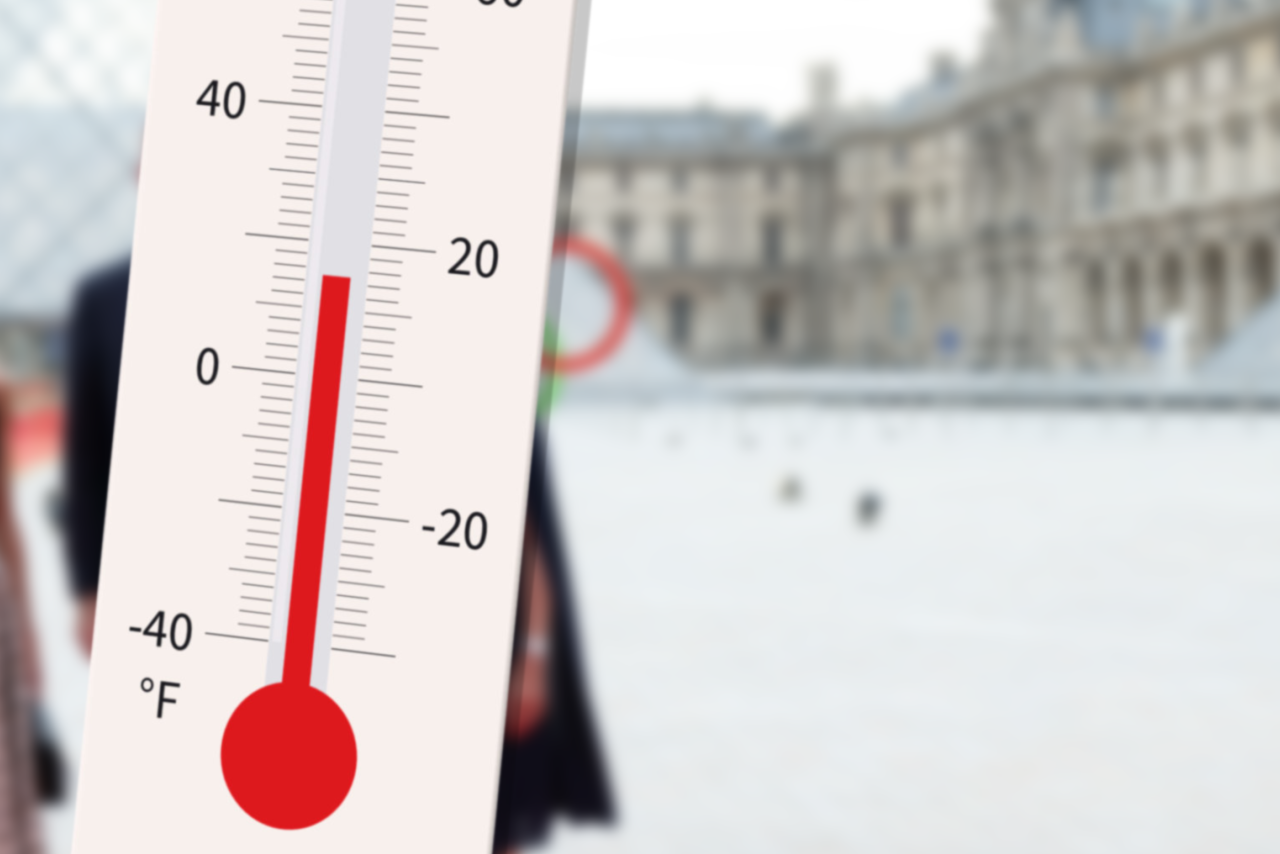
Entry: 15 °F
